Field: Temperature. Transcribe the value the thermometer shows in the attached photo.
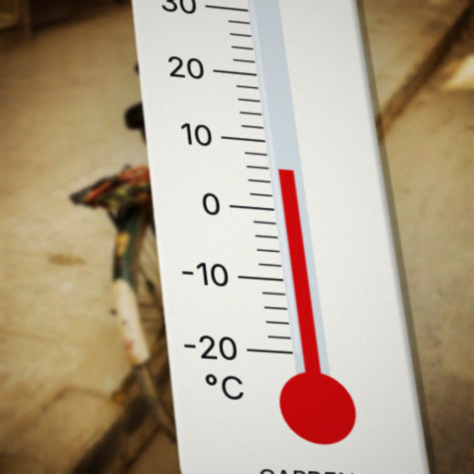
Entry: 6 °C
